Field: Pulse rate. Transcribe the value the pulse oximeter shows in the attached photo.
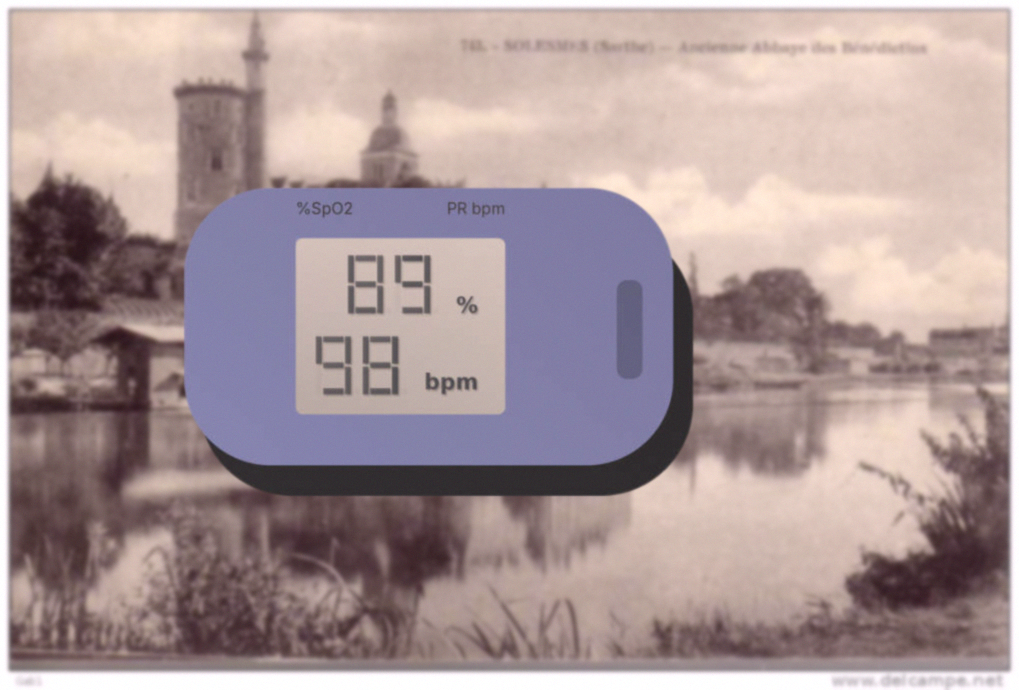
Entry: 98 bpm
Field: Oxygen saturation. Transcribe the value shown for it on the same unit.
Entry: 89 %
